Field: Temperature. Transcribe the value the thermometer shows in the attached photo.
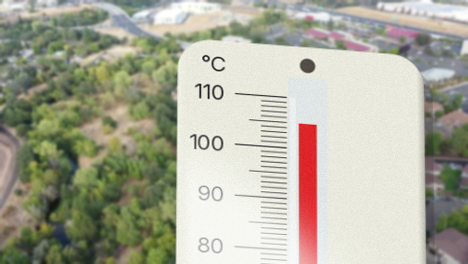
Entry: 105 °C
